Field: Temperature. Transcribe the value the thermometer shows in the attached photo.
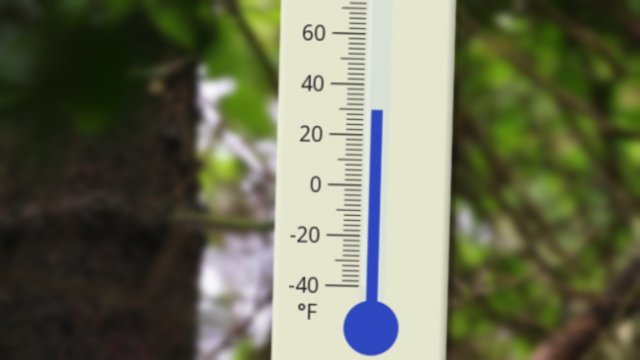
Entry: 30 °F
